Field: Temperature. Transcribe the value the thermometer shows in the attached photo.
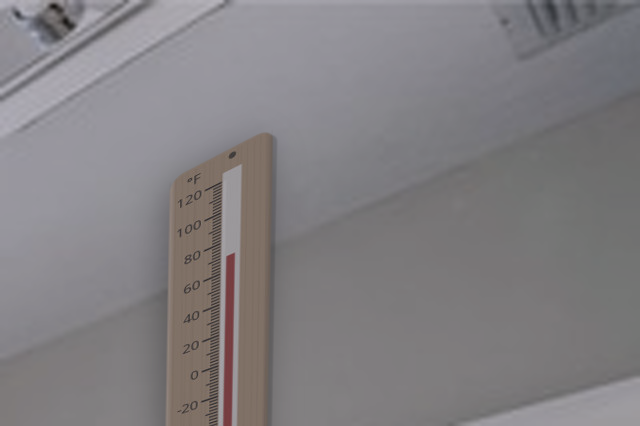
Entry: 70 °F
